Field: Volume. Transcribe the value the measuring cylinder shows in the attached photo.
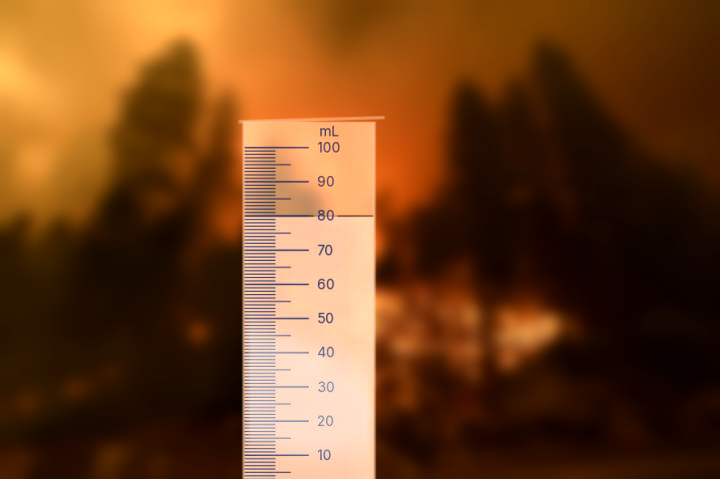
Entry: 80 mL
